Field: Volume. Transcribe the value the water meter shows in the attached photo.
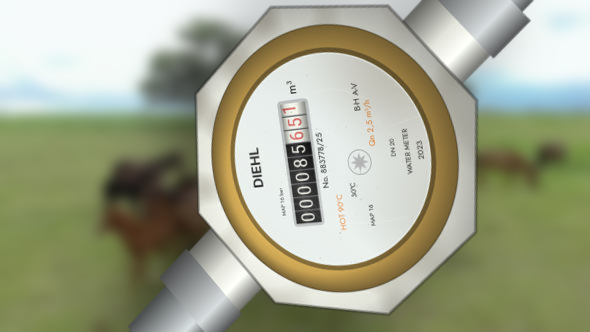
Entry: 85.651 m³
